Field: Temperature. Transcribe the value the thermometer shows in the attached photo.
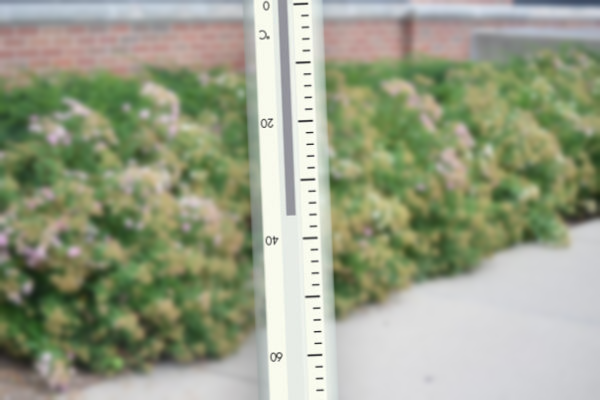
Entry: 36 °C
